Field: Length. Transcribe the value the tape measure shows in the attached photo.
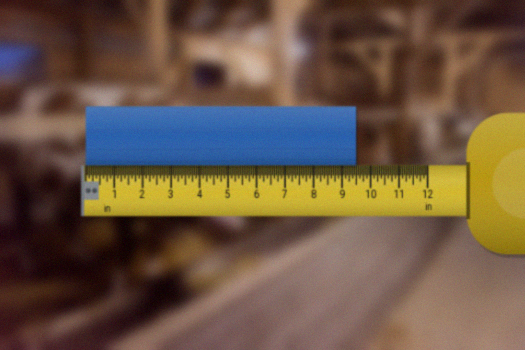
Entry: 9.5 in
